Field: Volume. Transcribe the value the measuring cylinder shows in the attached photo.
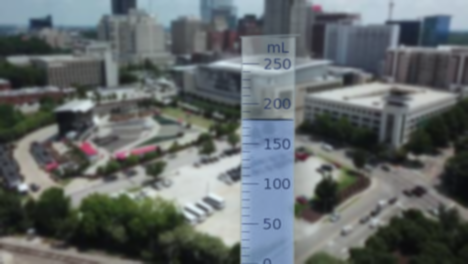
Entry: 180 mL
